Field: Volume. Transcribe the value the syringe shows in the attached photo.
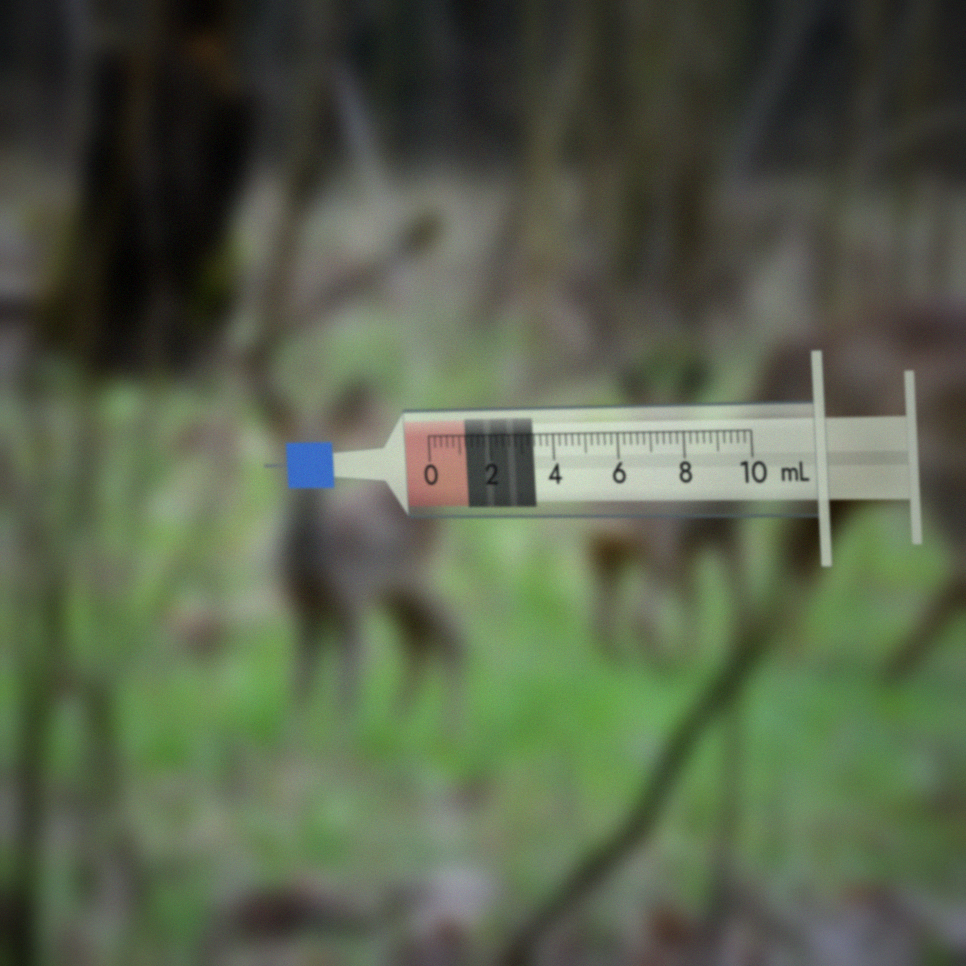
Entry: 1.2 mL
